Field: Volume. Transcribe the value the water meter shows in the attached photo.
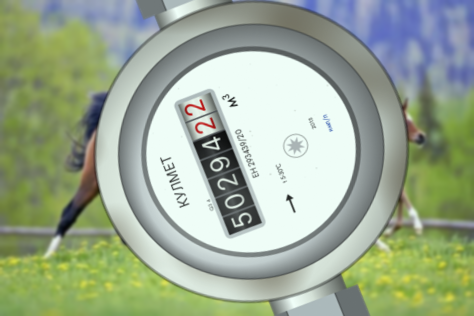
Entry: 50294.22 m³
